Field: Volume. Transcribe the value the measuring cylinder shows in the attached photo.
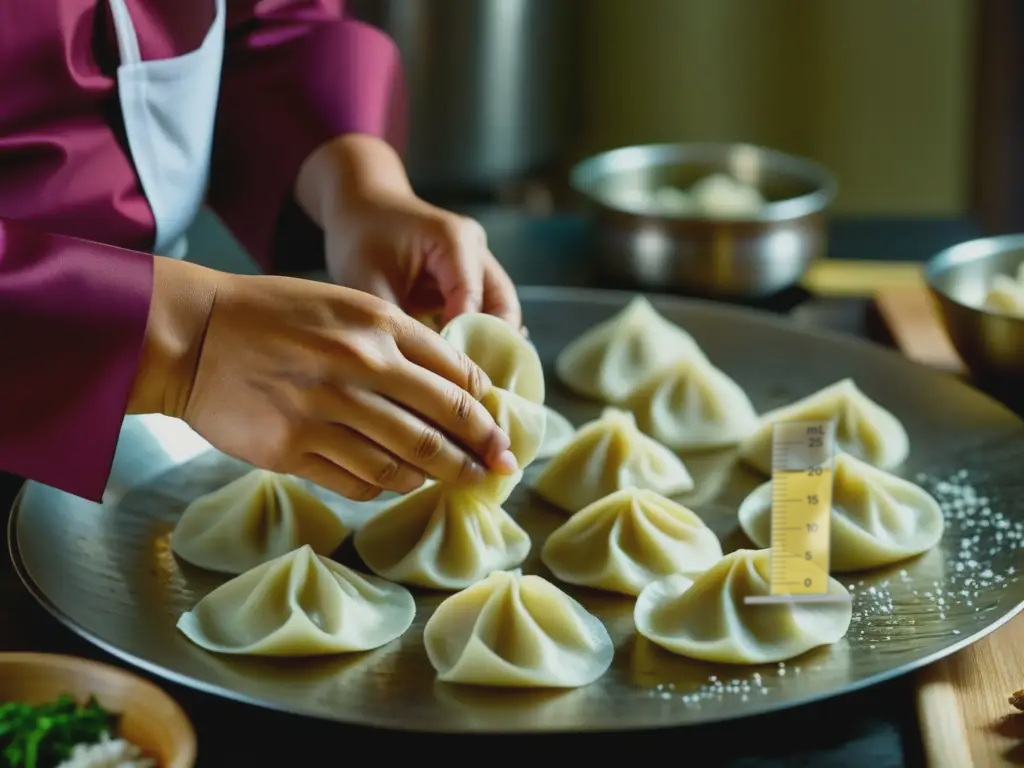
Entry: 20 mL
